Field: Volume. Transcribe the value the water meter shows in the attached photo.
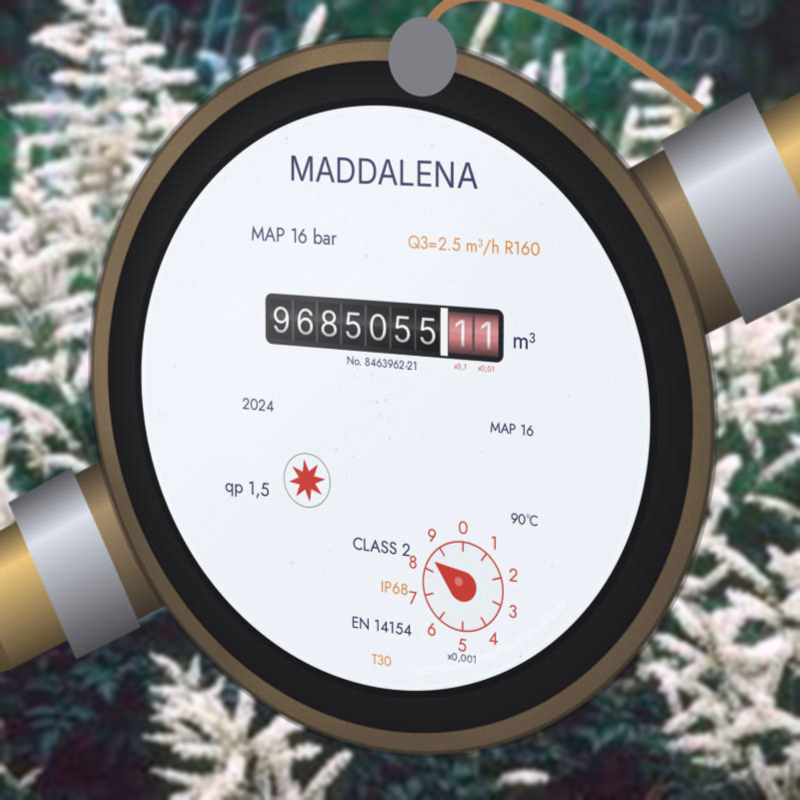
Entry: 9685055.118 m³
